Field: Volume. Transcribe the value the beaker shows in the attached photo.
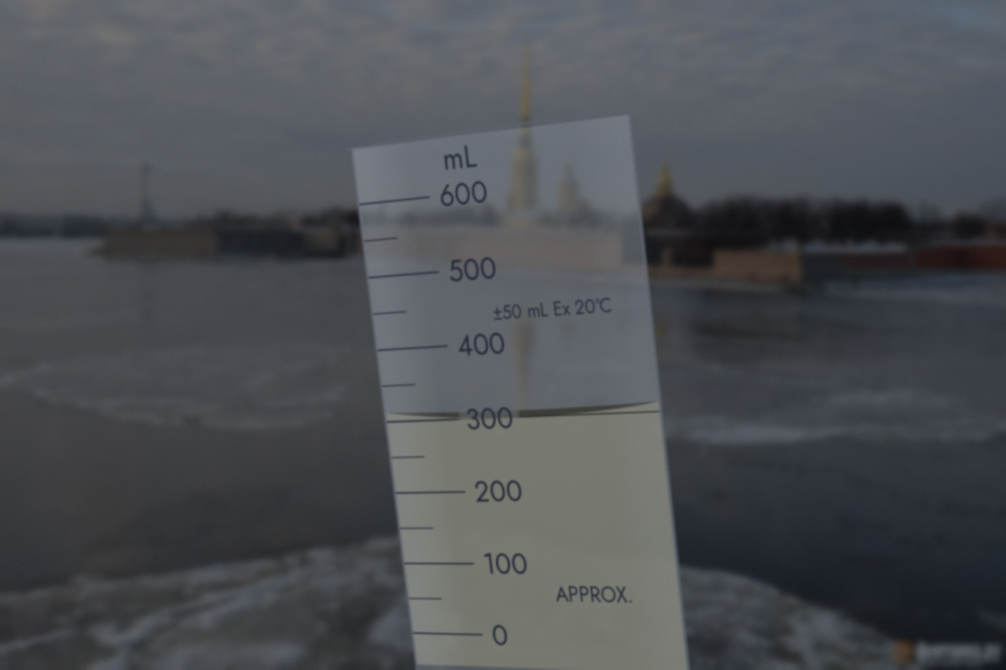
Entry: 300 mL
